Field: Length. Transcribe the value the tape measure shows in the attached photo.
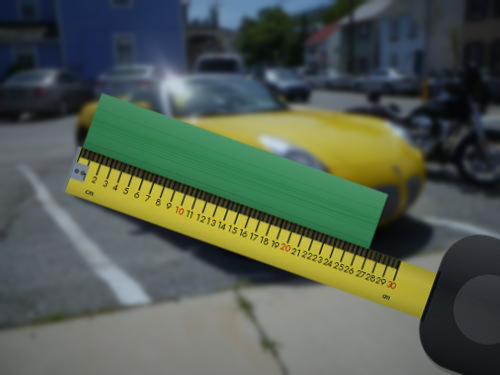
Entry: 27 cm
